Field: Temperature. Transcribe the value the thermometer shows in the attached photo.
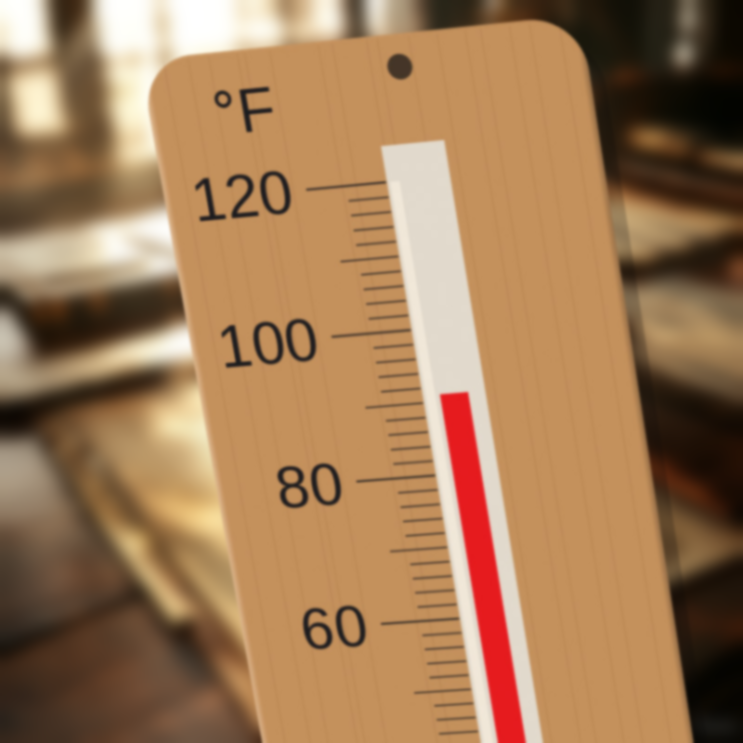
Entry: 91 °F
